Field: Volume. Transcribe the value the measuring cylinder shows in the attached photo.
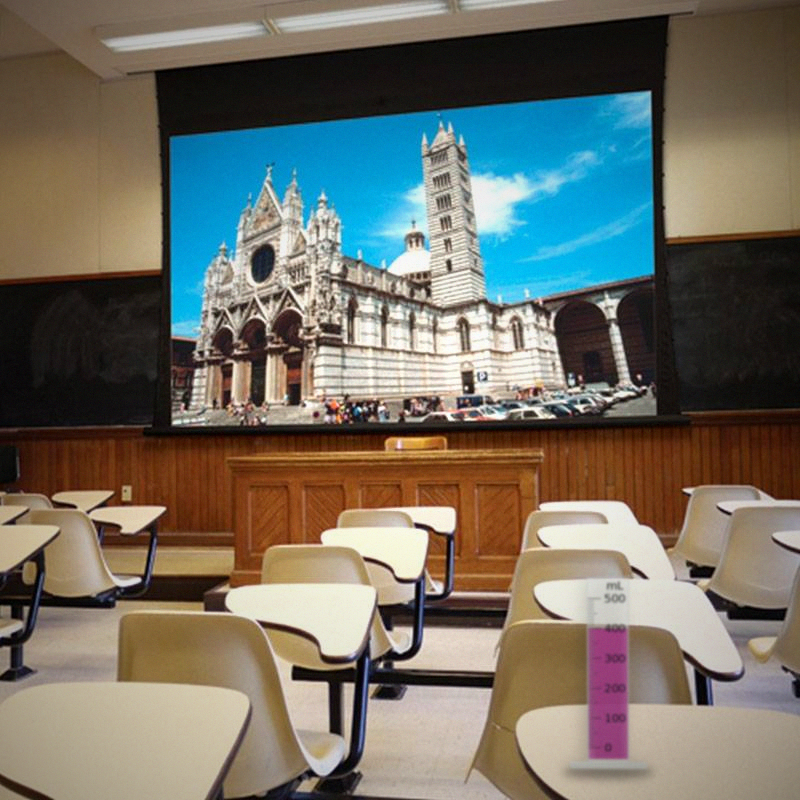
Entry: 400 mL
